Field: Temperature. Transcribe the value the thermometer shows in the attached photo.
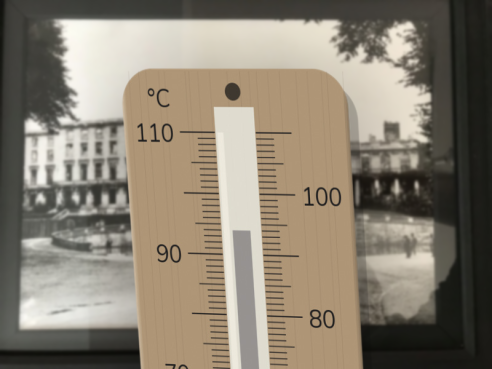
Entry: 94 °C
